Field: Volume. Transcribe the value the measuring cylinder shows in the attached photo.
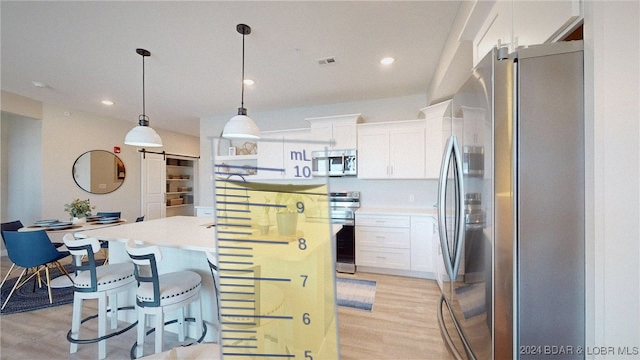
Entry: 9.4 mL
